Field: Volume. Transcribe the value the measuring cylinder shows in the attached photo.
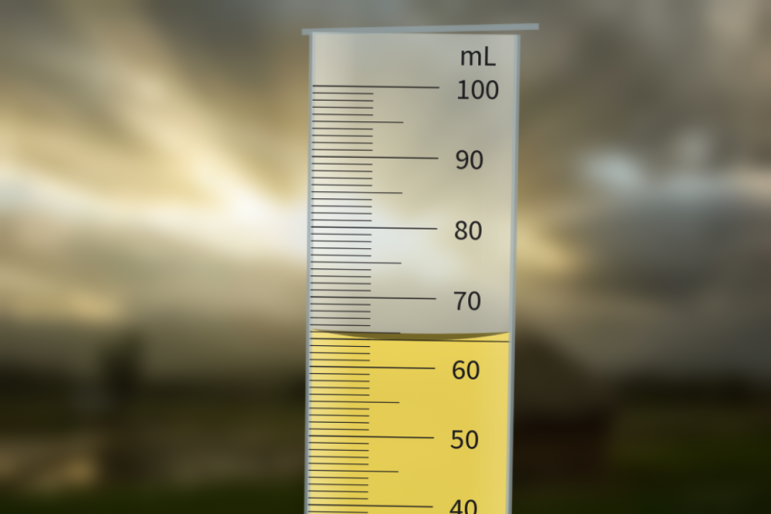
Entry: 64 mL
